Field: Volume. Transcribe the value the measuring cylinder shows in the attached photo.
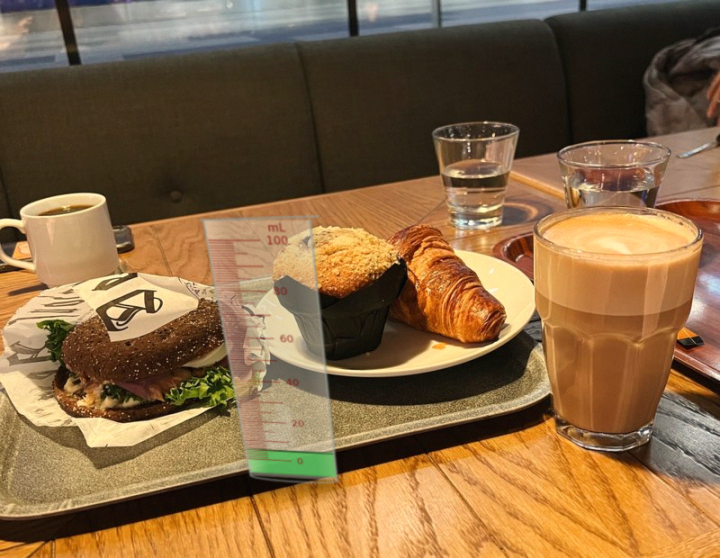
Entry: 5 mL
